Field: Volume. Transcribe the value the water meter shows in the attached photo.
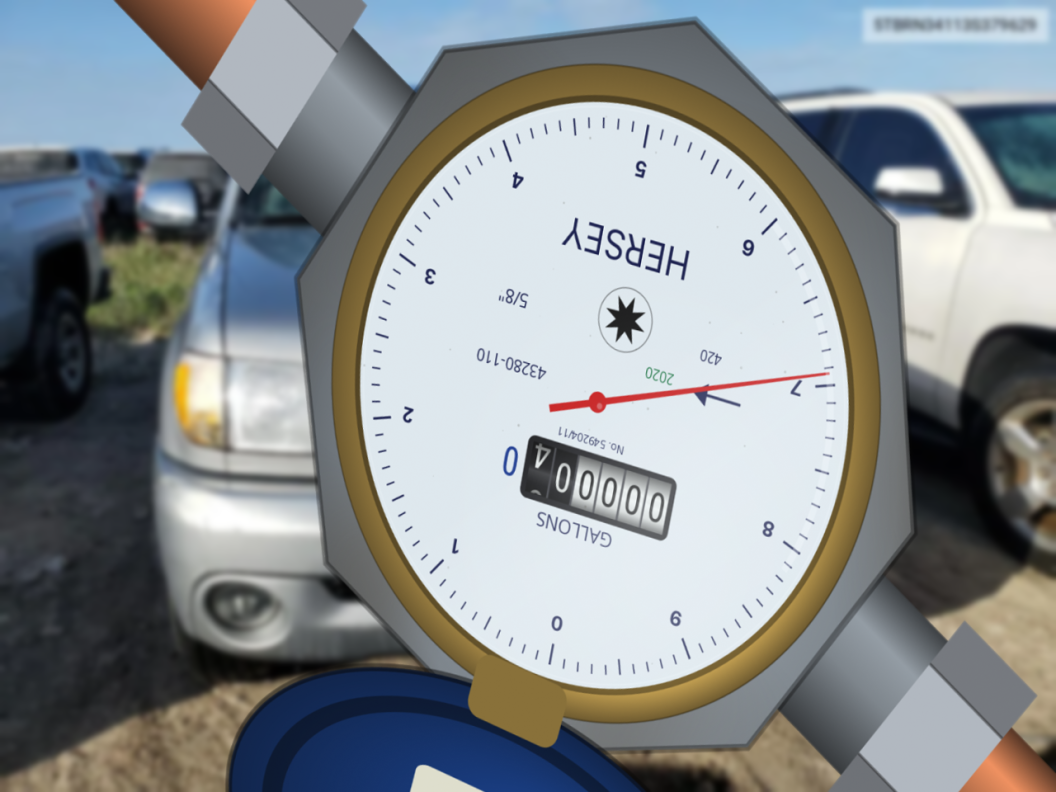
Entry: 36.9 gal
